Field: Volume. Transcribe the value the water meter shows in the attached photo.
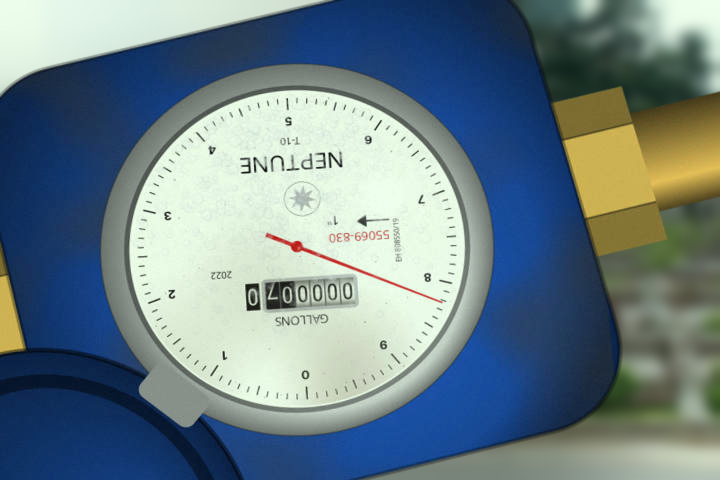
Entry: 68.2 gal
